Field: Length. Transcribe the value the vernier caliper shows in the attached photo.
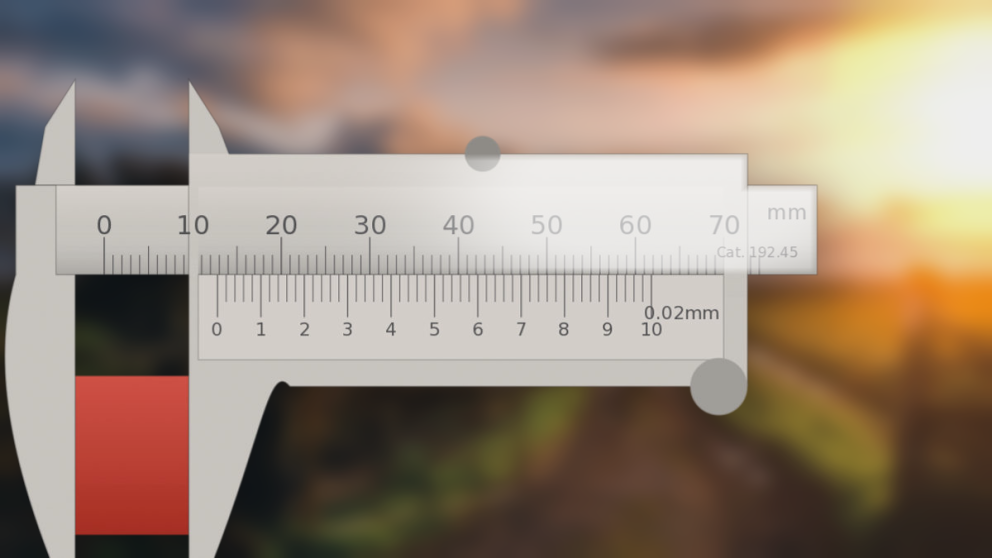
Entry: 12.8 mm
